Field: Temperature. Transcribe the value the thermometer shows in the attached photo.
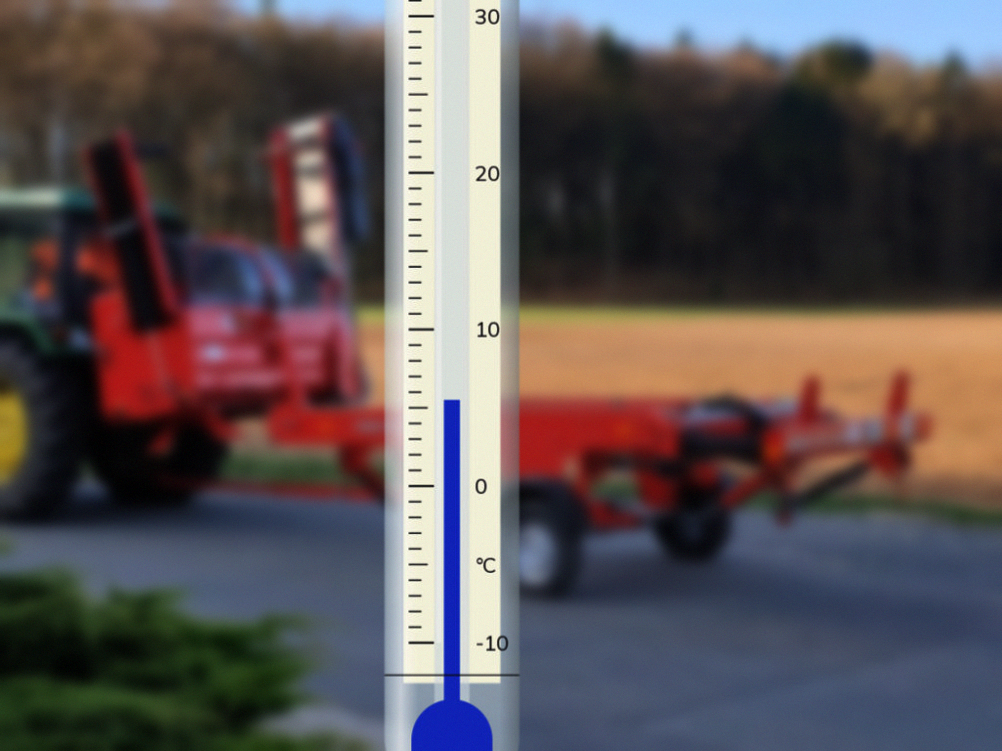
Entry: 5.5 °C
